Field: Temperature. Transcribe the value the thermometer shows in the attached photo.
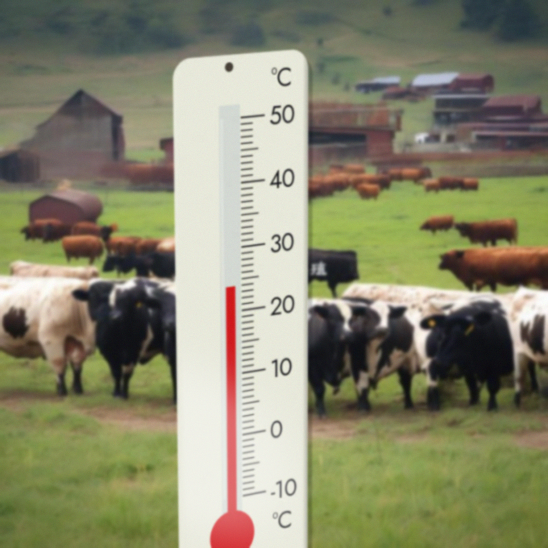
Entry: 24 °C
